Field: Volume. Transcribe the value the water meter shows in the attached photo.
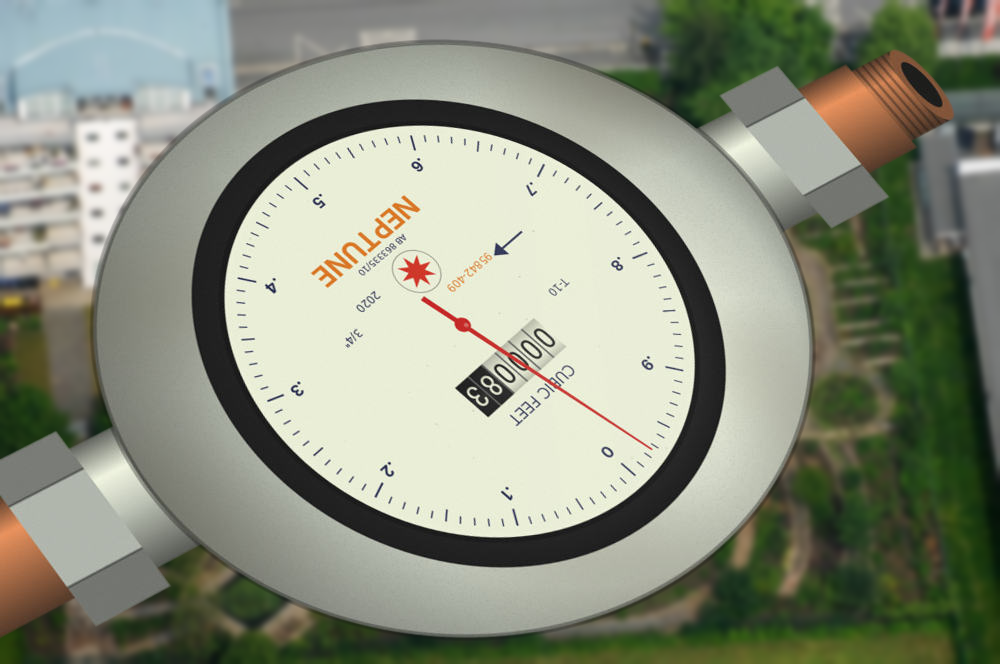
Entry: 82.97 ft³
